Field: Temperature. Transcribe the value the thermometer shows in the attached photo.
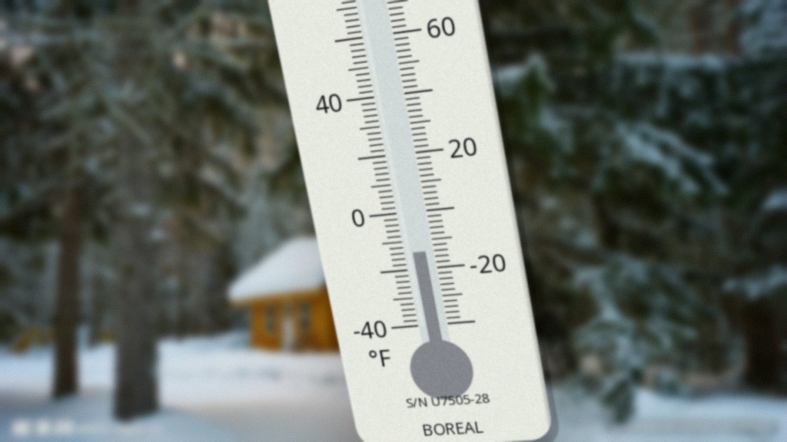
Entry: -14 °F
